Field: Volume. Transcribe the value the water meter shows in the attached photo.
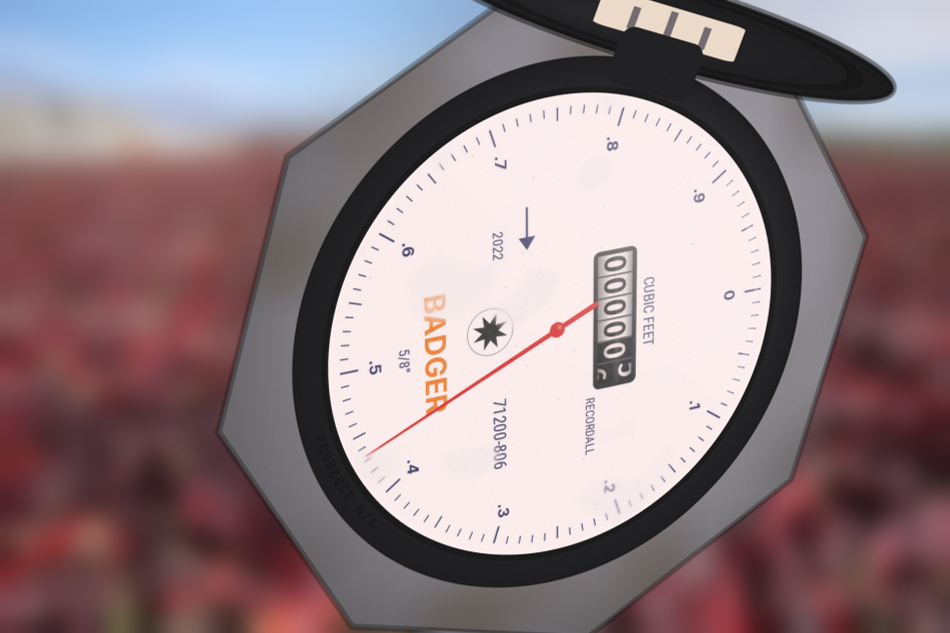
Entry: 5.43 ft³
